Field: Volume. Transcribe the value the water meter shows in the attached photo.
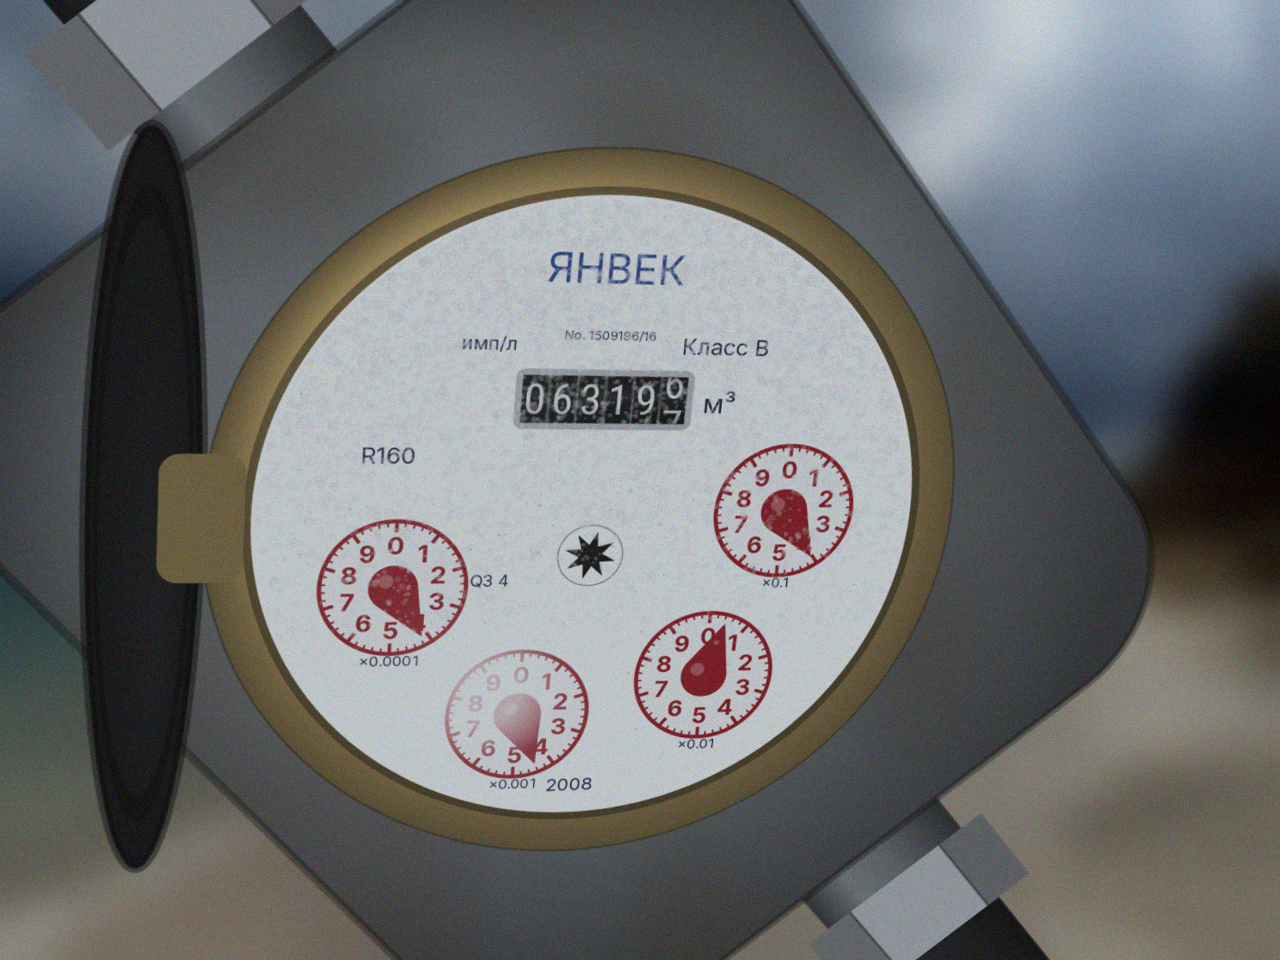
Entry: 63196.4044 m³
